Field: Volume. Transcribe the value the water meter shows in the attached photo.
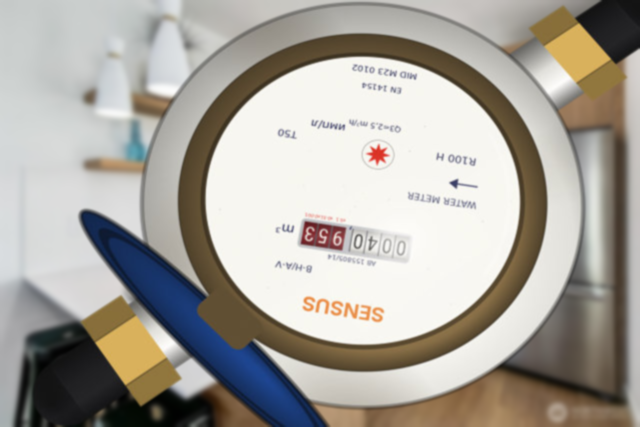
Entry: 40.953 m³
